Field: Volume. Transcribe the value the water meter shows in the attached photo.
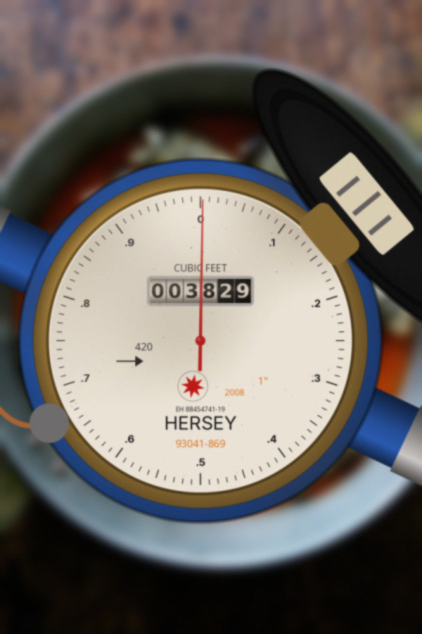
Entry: 3829.00 ft³
